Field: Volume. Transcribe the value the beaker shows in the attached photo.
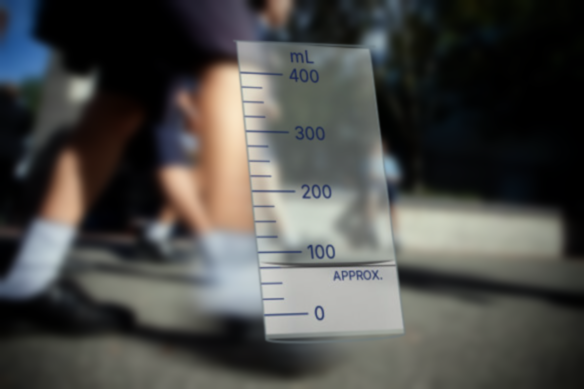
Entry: 75 mL
